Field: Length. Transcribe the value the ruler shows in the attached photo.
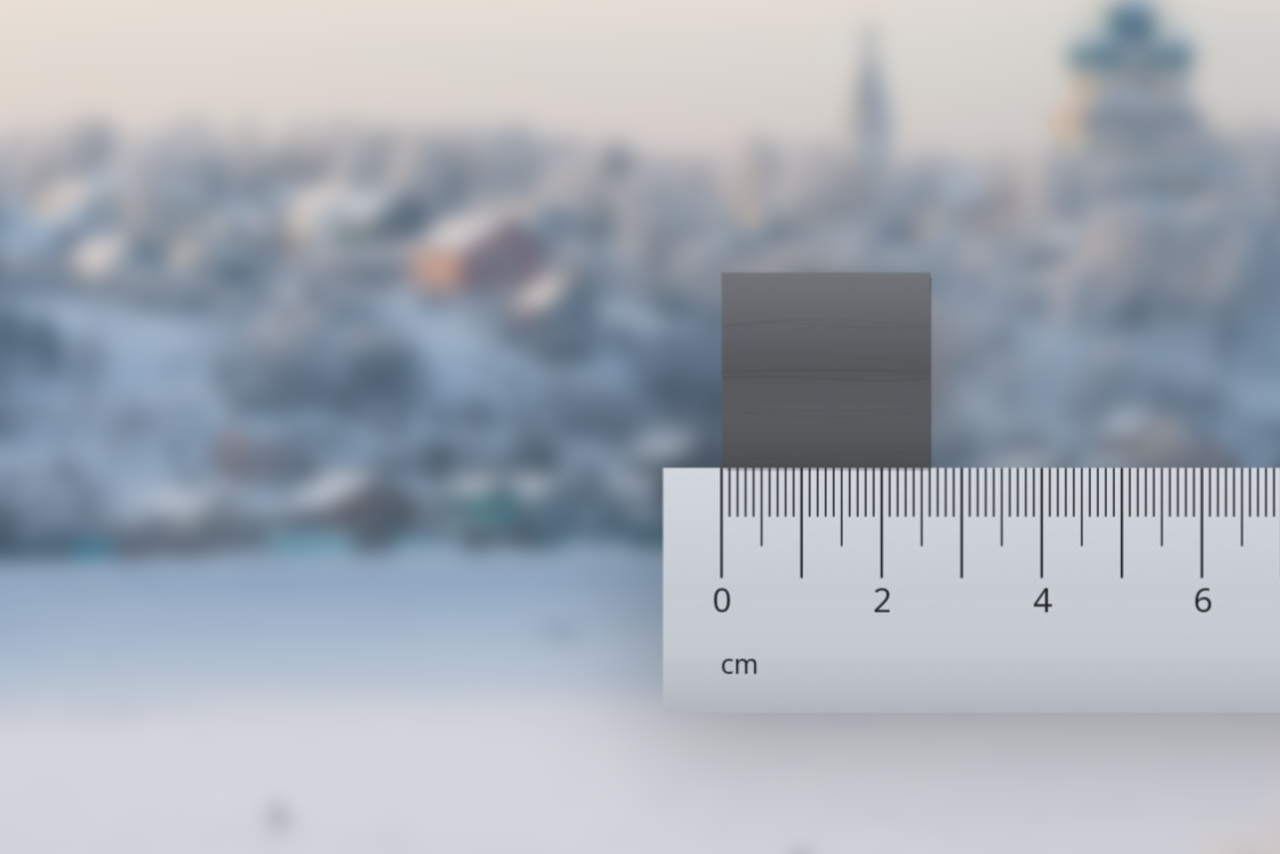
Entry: 2.6 cm
